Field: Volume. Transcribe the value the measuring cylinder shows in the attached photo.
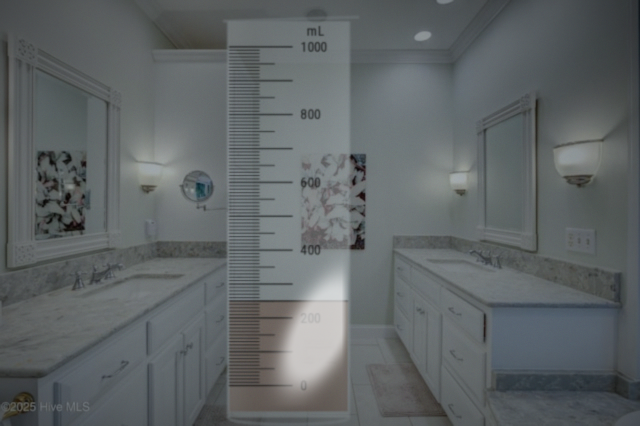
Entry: 250 mL
